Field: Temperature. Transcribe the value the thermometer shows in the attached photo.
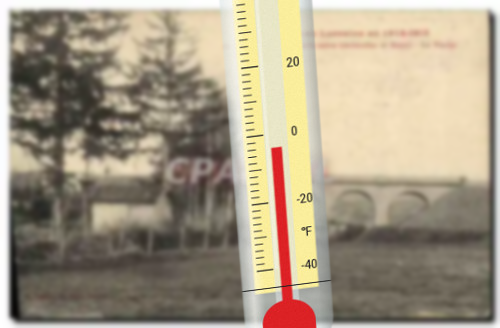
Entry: -4 °F
